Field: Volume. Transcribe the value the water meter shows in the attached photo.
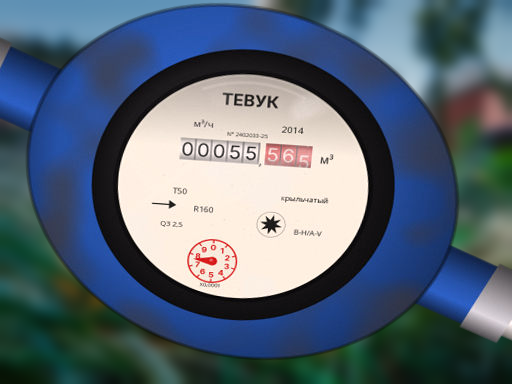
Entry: 55.5647 m³
